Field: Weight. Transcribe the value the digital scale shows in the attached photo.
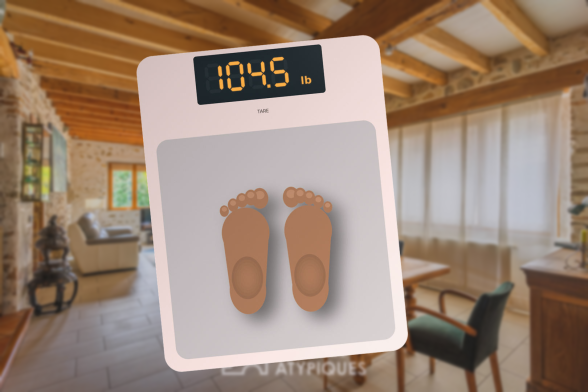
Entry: 104.5 lb
